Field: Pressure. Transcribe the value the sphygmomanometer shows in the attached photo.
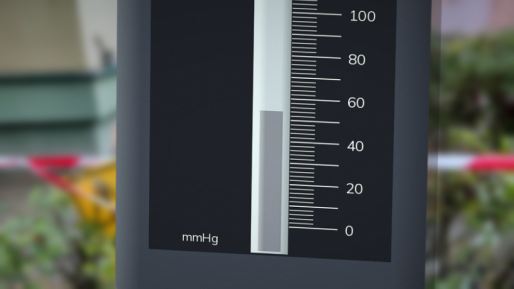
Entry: 54 mmHg
